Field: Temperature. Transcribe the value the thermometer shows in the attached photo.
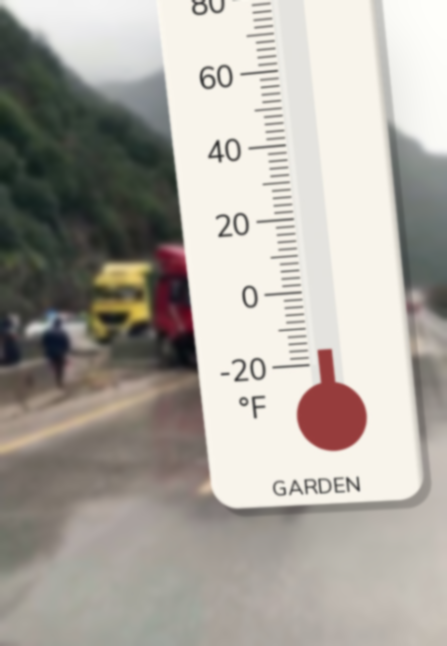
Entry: -16 °F
